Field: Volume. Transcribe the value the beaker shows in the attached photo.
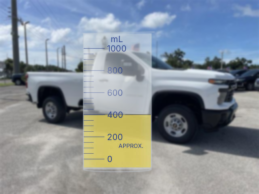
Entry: 400 mL
